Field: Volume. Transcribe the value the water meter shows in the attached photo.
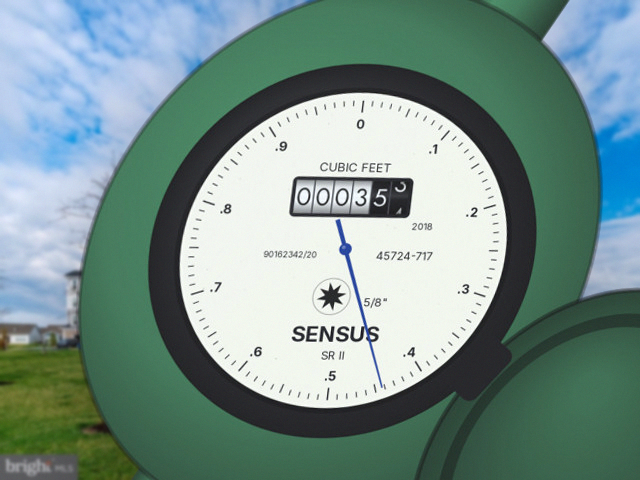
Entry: 353.44 ft³
